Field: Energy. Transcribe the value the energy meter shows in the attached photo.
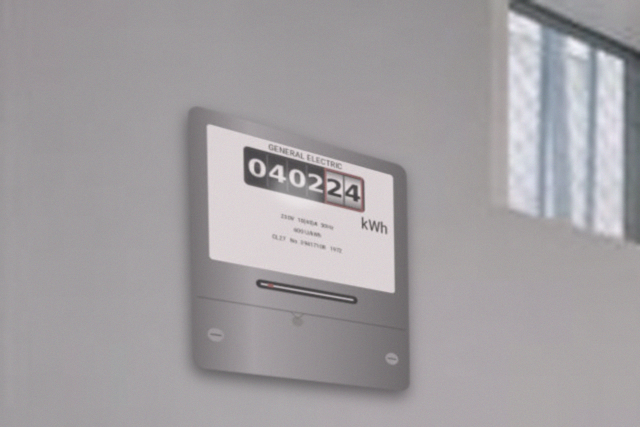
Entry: 402.24 kWh
